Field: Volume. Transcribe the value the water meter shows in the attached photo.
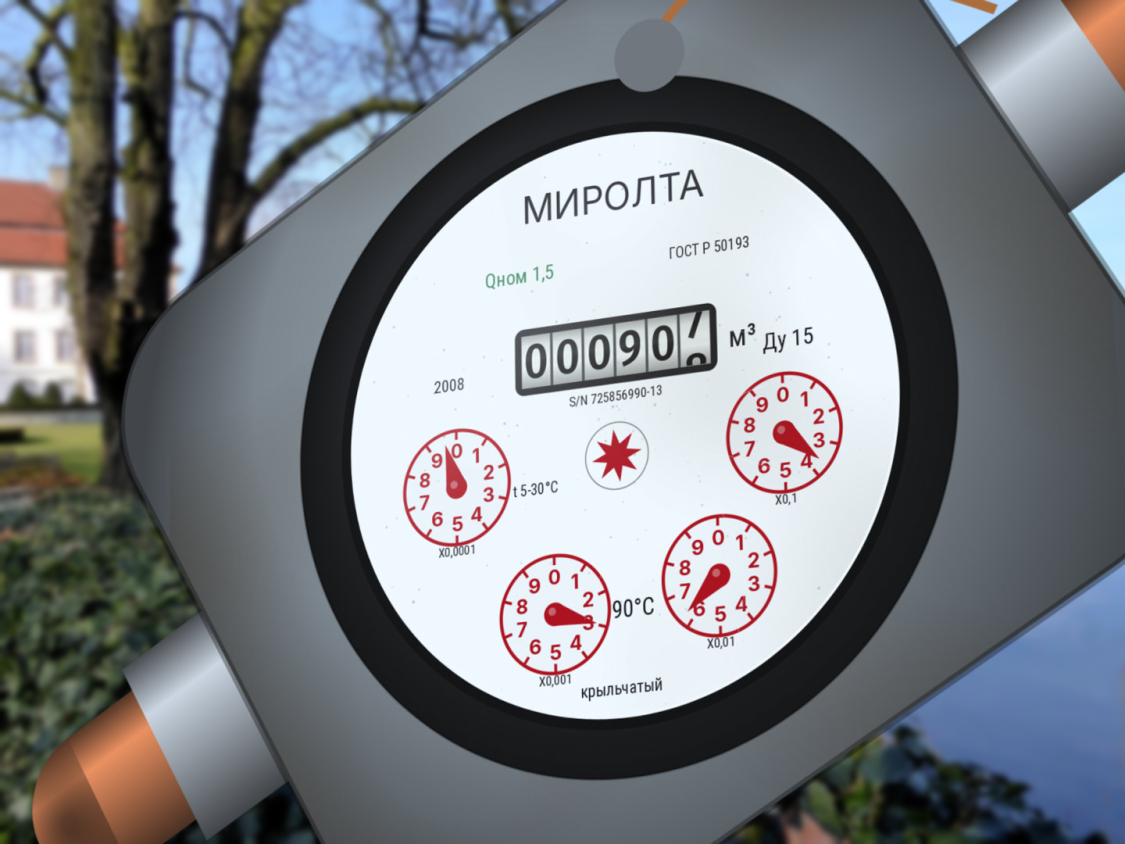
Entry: 907.3629 m³
